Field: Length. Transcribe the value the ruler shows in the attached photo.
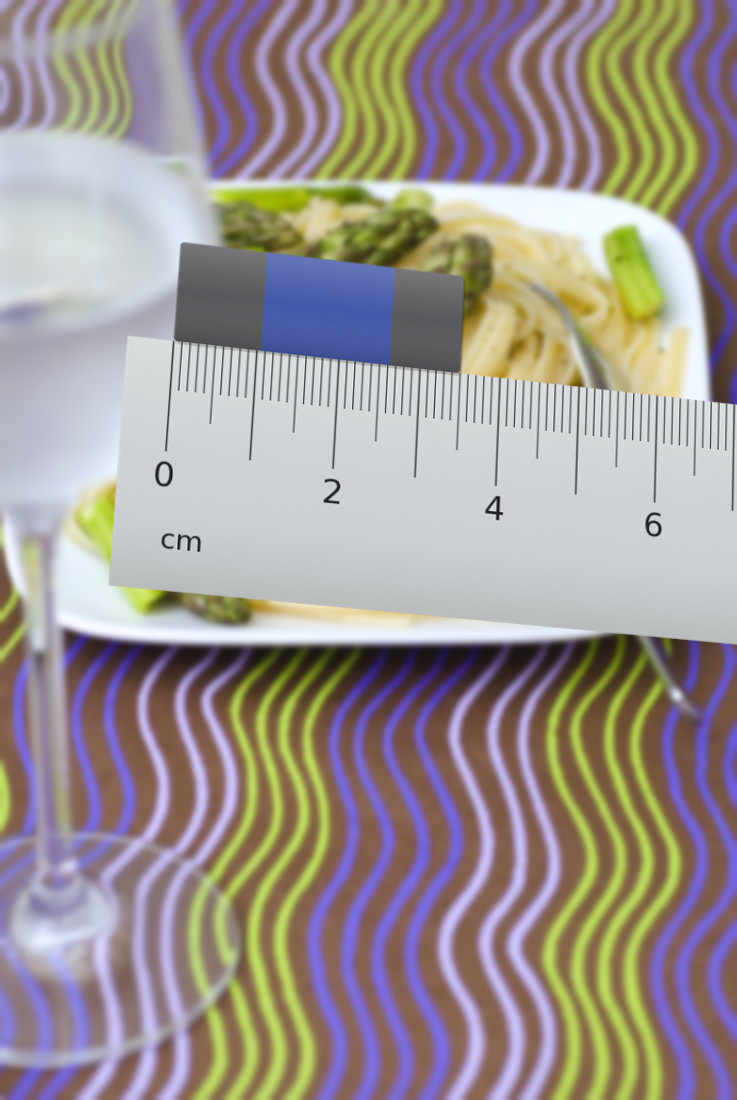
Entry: 3.5 cm
